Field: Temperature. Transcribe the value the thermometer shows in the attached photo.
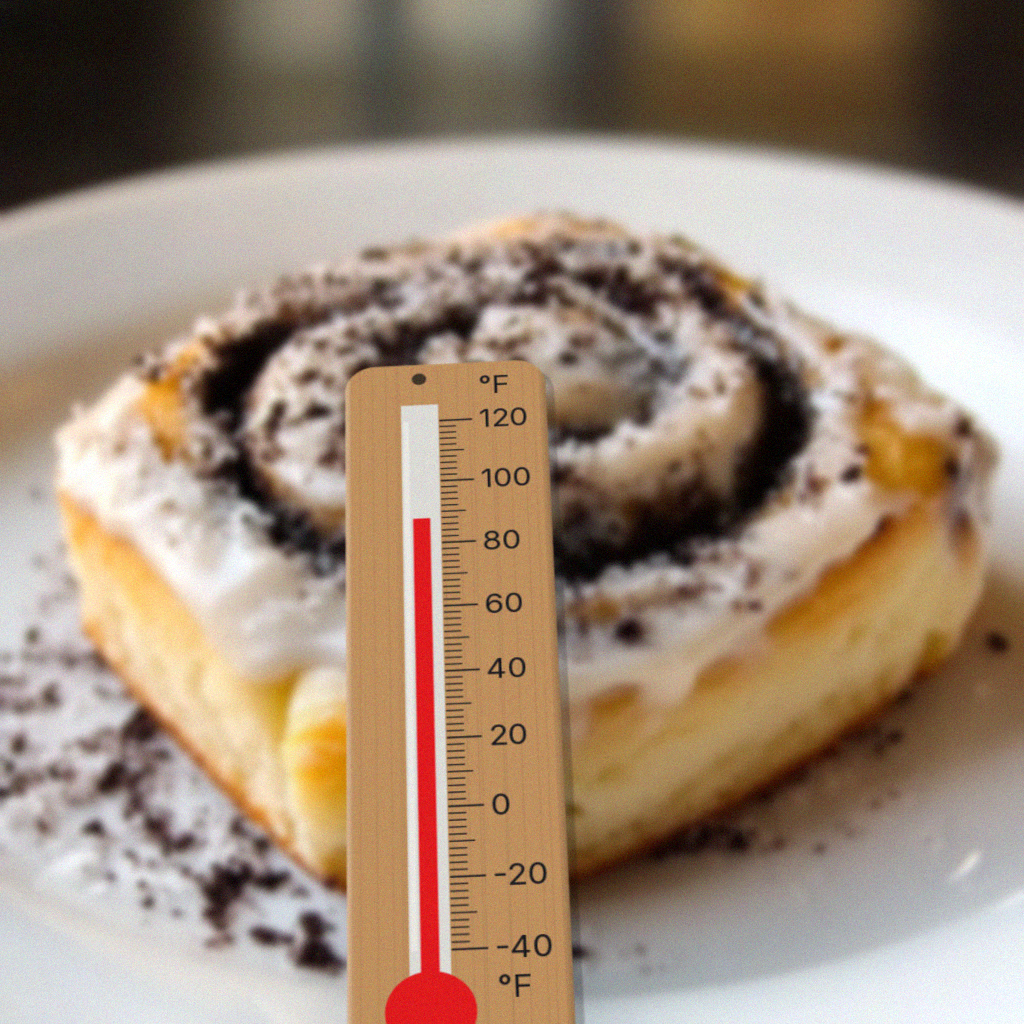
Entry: 88 °F
